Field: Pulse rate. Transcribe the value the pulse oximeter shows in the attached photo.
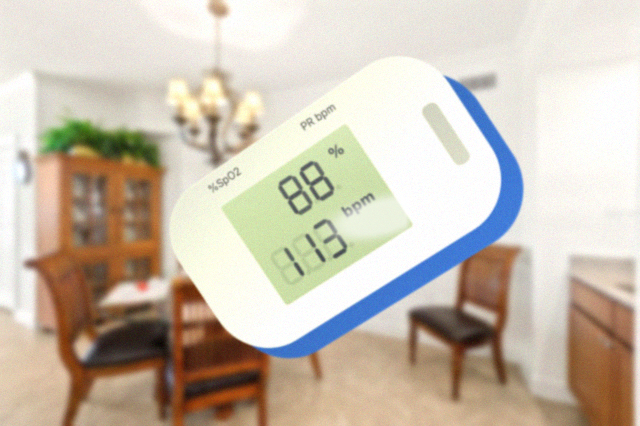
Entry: 113 bpm
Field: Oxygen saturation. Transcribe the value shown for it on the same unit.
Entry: 88 %
